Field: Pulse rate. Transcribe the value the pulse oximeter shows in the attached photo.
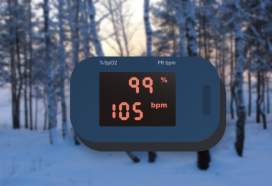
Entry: 105 bpm
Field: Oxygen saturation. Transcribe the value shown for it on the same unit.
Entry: 99 %
